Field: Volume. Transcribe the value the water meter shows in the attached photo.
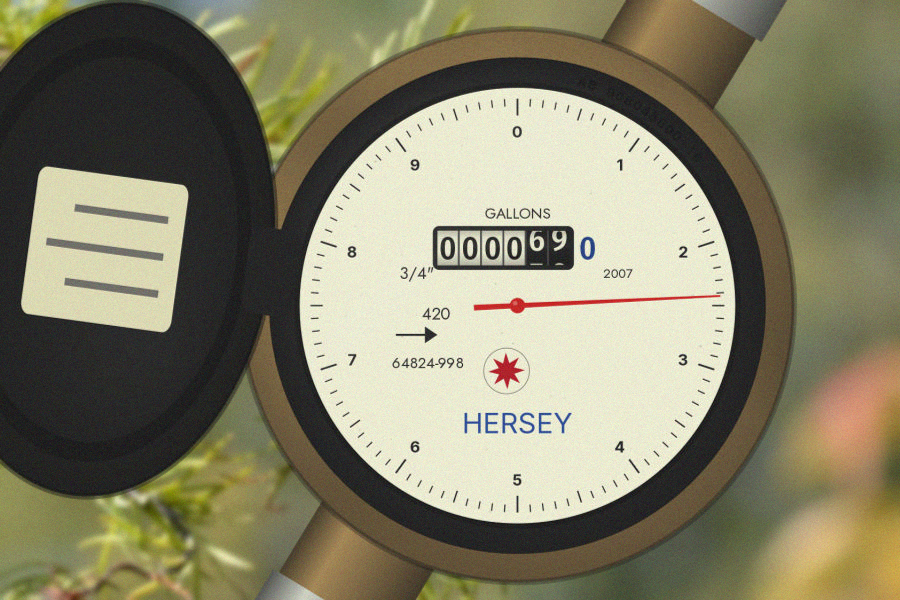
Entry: 692.4 gal
